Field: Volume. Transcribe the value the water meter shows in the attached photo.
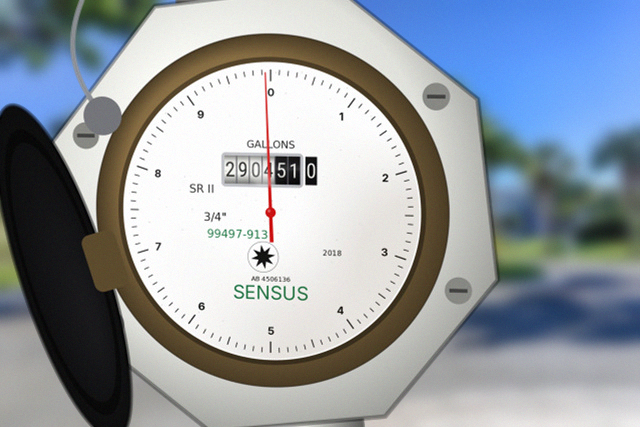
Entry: 2904509.9 gal
